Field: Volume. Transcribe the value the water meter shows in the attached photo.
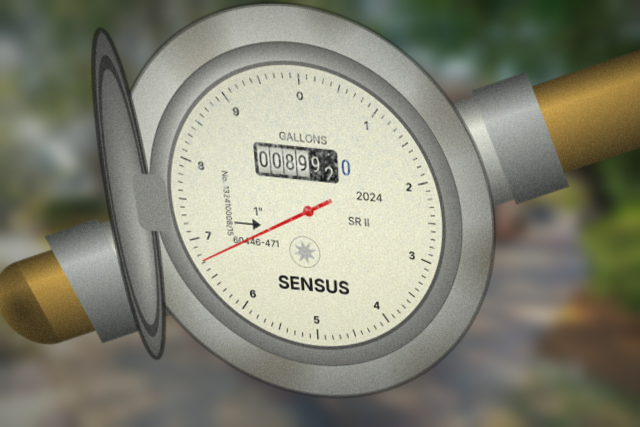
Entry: 89916.7 gal
